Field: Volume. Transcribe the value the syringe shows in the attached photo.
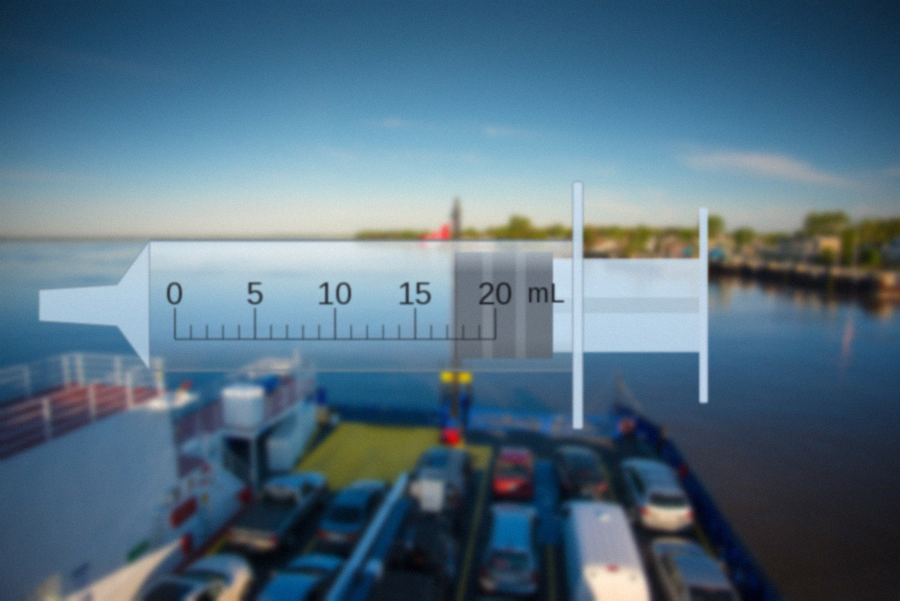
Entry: 17.5 mL
